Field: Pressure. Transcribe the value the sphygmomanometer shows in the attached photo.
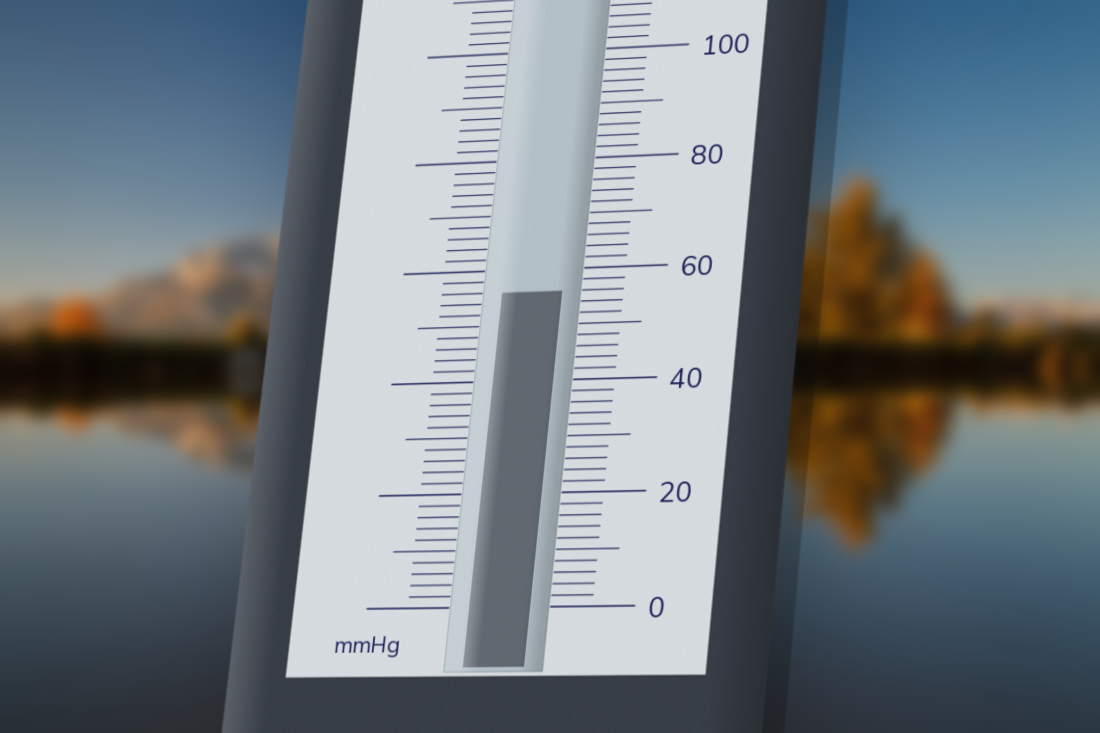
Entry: 56 mmHg
